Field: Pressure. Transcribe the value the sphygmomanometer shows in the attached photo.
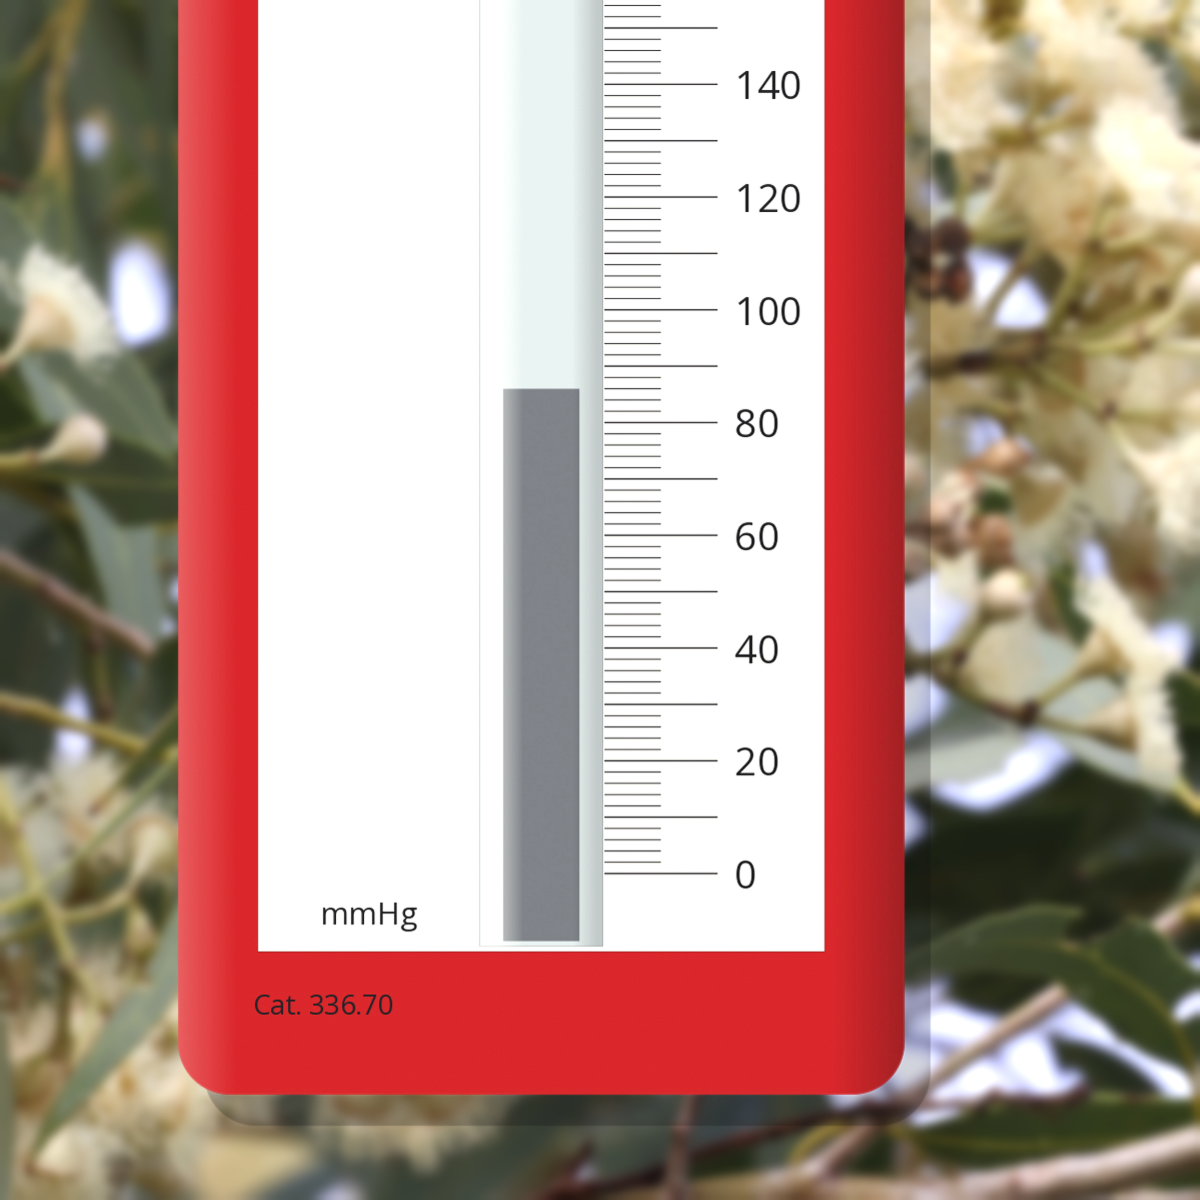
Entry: 86 mmHg
